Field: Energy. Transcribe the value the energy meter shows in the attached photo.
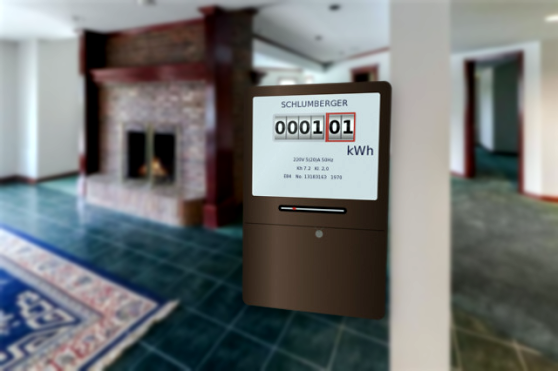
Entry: 1.01 kWh
